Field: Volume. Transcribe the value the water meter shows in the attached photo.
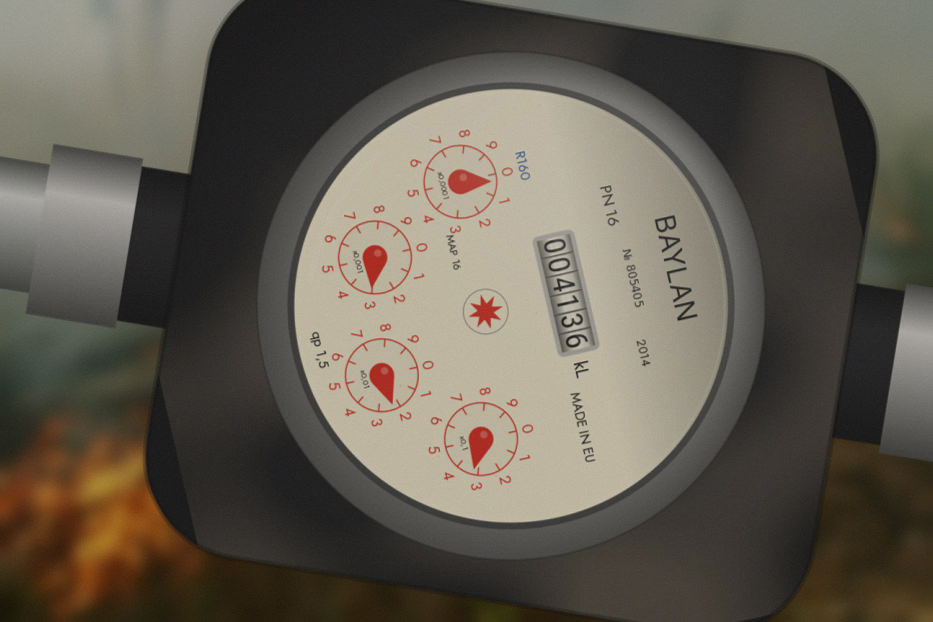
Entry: 4136.3230 kL
